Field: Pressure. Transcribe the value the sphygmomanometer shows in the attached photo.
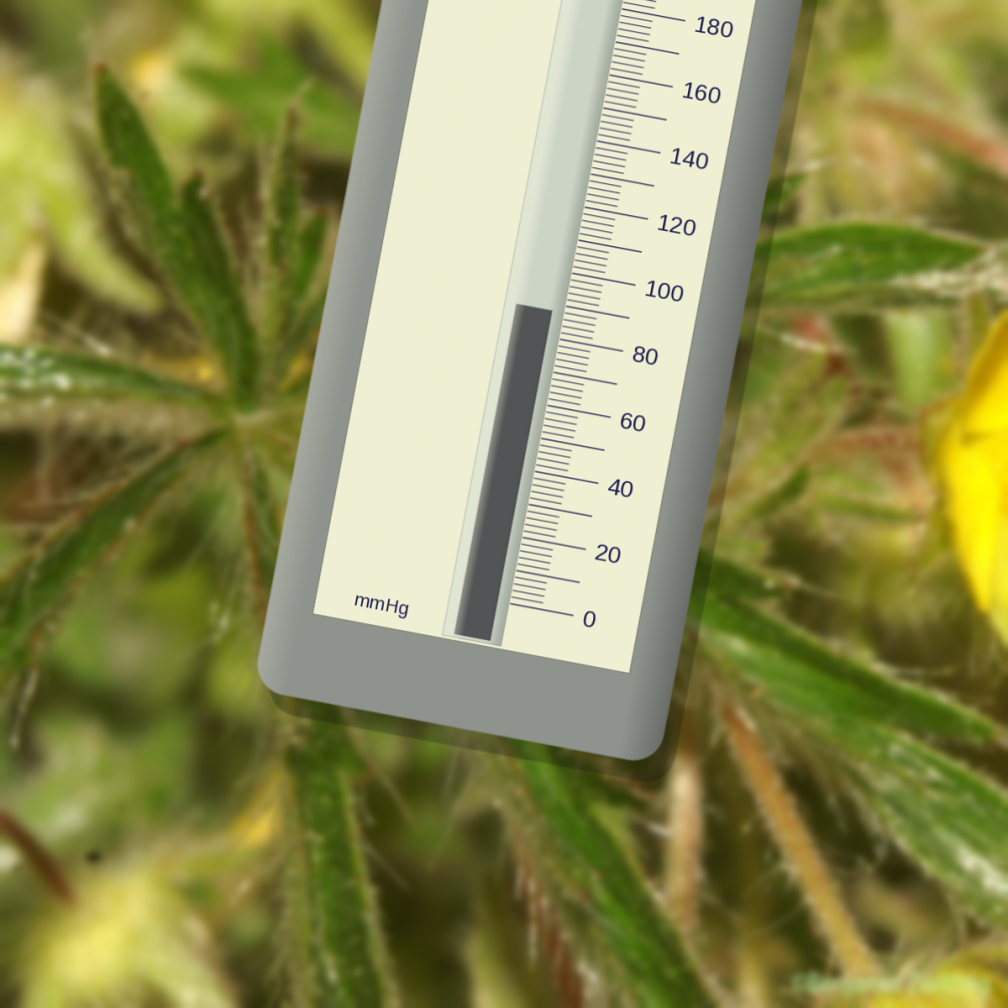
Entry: 88 mmHg
